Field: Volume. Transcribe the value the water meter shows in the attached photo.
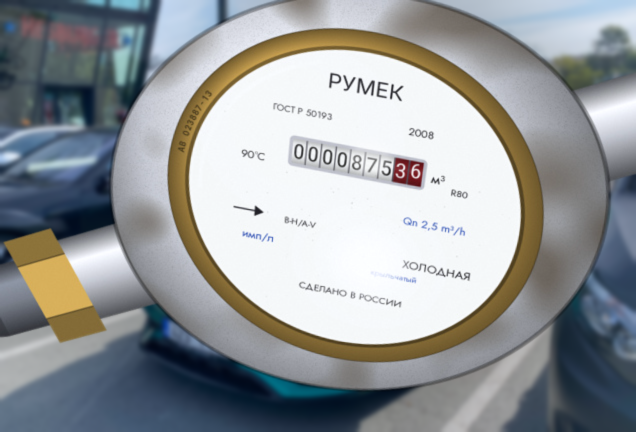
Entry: 875.36 m³
